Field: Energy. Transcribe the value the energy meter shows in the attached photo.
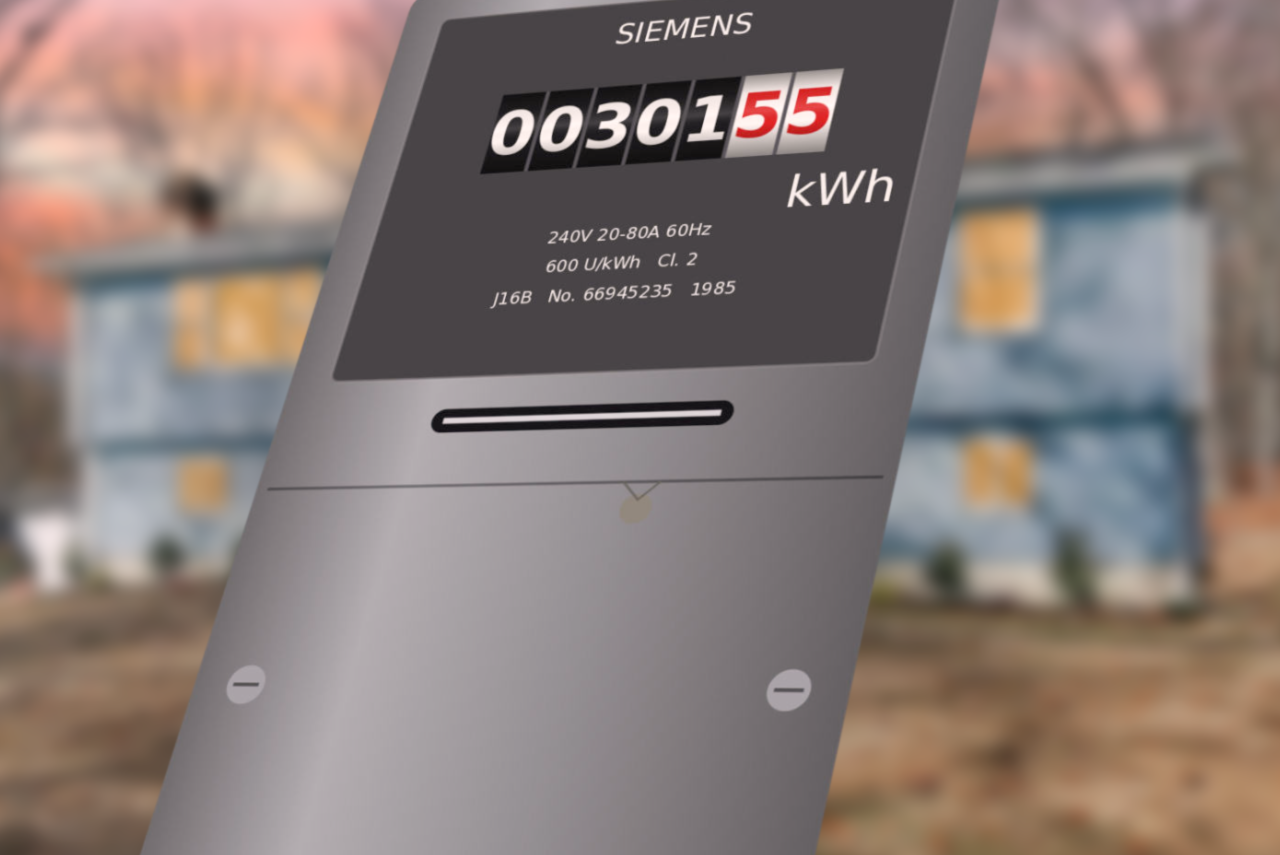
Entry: 301.55 kWh
